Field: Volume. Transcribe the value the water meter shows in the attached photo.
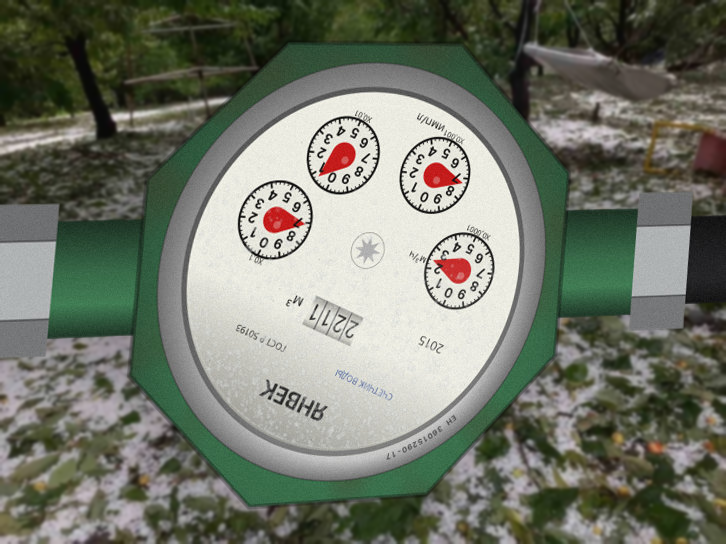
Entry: 2211.7072 m³
